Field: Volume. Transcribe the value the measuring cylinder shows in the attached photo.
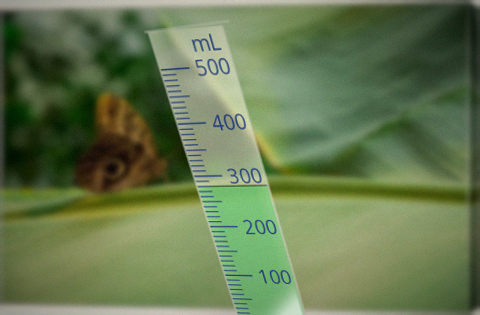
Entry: 280 mL
